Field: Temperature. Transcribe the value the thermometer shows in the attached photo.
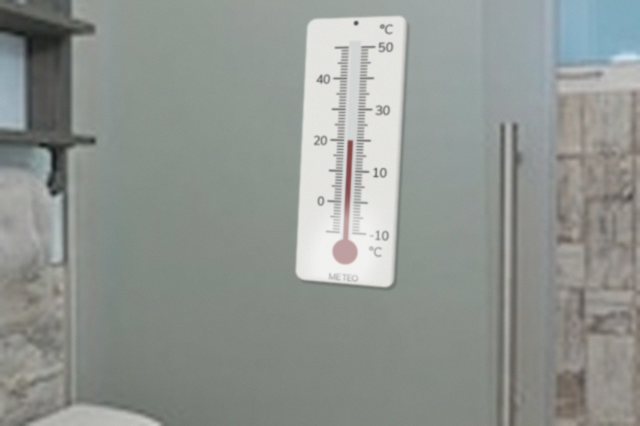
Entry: 20 °C
